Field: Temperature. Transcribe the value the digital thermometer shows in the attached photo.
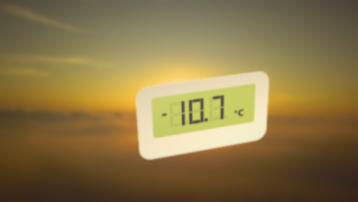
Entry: -10.7 °C
